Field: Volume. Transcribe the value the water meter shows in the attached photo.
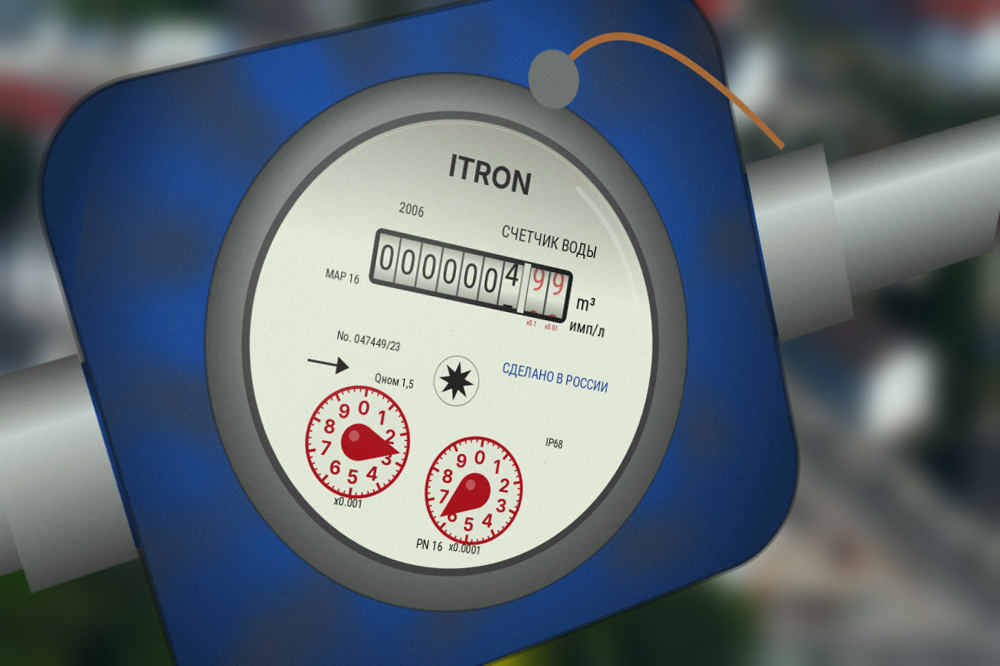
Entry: 4.9926 m³
